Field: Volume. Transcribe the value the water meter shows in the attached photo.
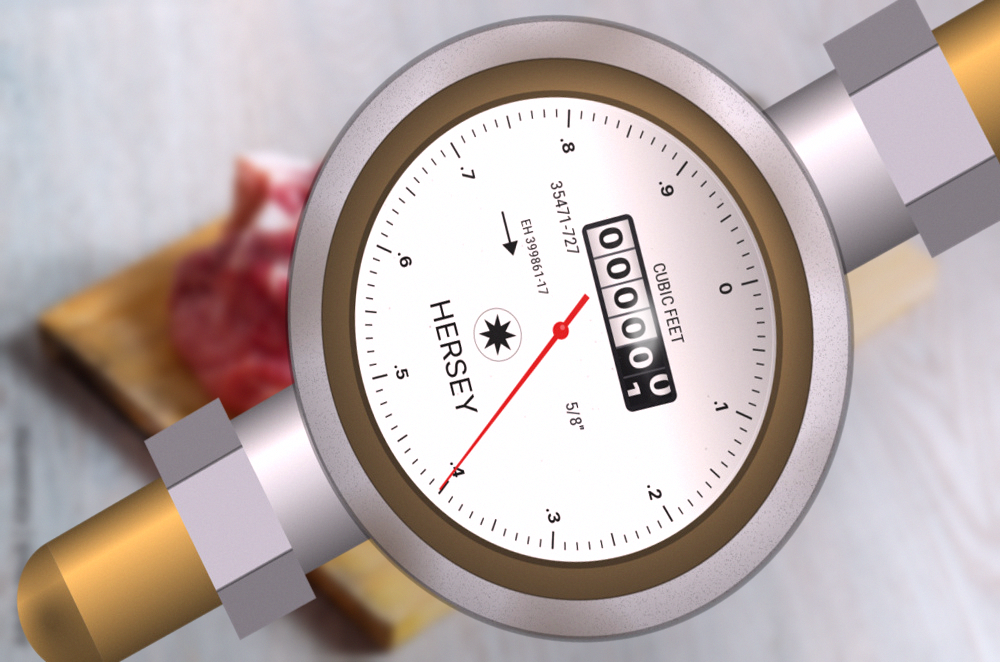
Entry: 0.40 ft³
